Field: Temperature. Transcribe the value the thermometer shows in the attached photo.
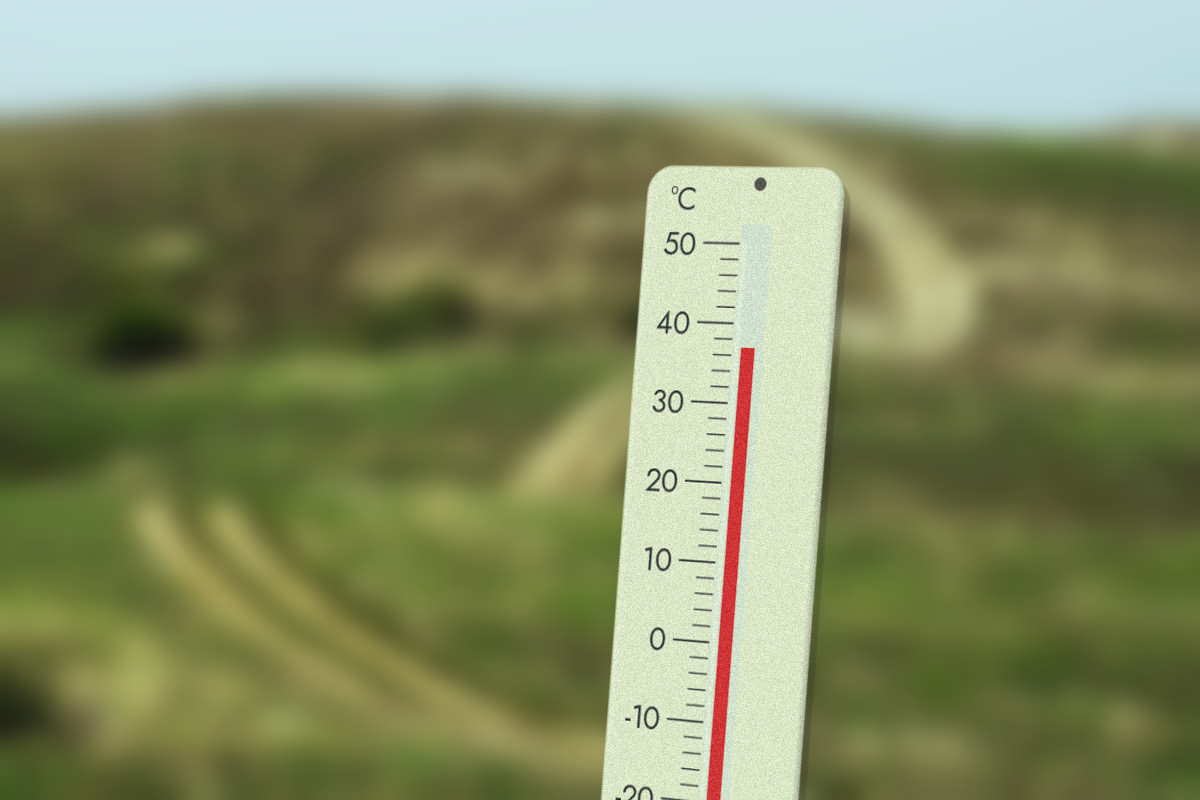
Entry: 37 °C
